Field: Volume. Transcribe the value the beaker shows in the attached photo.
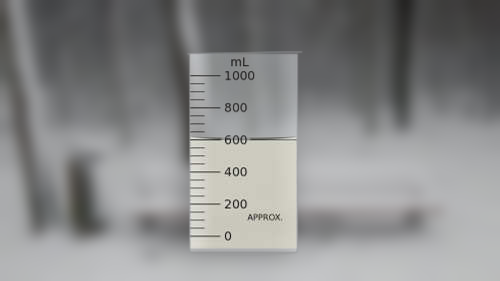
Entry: 600 mL
